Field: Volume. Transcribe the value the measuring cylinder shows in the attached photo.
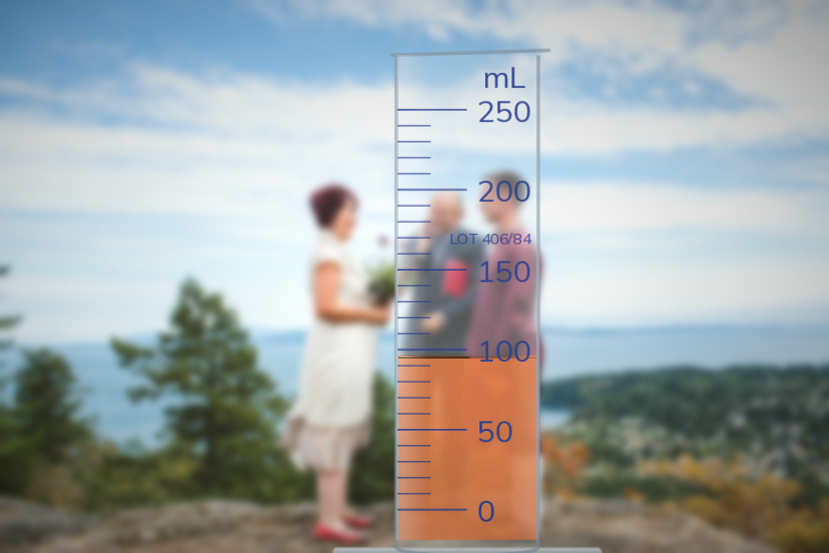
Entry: 95 mL
